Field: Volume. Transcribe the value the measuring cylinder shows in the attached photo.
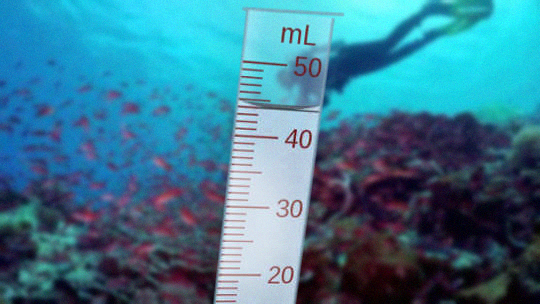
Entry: 44 mL
